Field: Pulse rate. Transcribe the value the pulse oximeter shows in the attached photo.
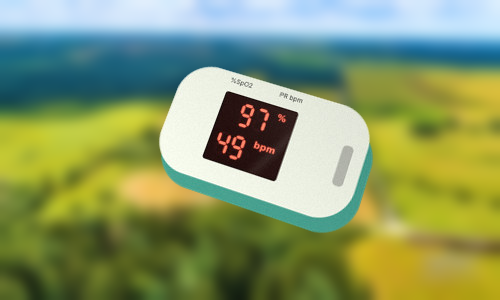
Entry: 49 bpm
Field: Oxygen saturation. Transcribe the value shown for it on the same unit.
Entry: 97 %
